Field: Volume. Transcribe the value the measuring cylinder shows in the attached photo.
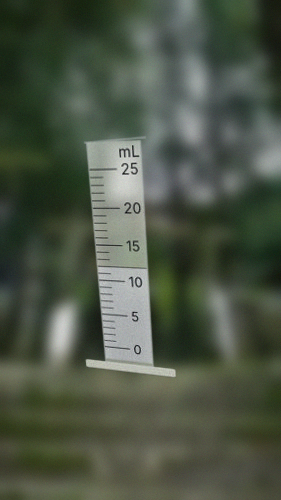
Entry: 12 mL
